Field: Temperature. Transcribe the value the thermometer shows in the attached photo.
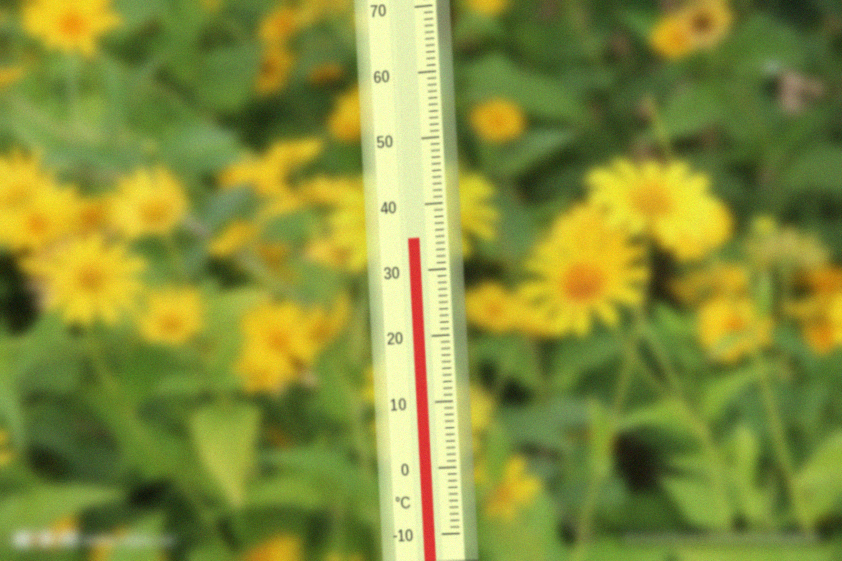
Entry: 35 °C
